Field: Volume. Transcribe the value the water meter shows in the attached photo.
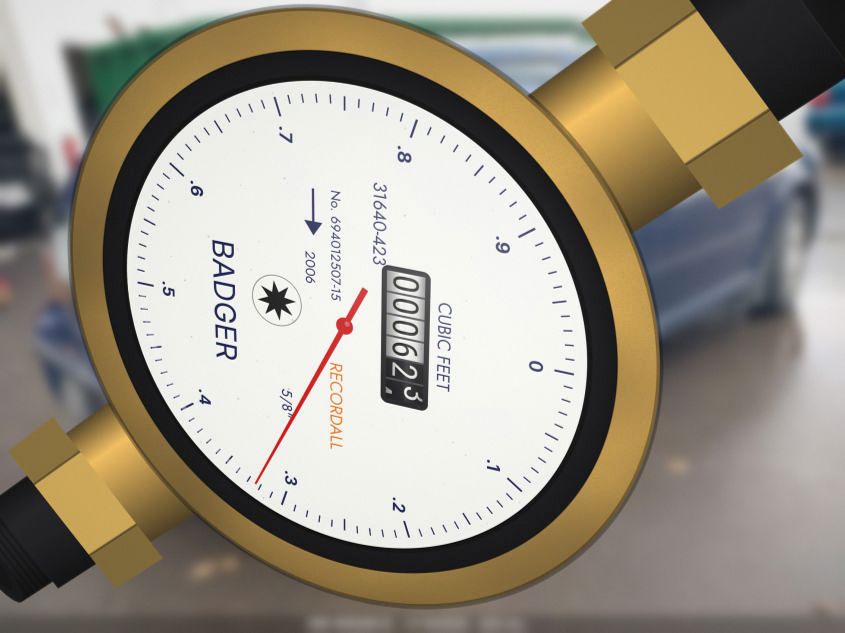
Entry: 623.32 ft³
